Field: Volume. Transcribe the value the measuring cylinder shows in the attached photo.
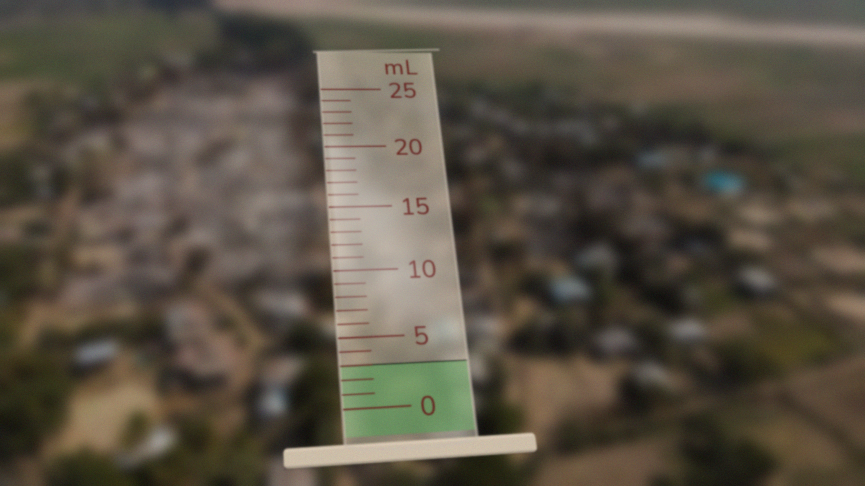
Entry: 3 mL
